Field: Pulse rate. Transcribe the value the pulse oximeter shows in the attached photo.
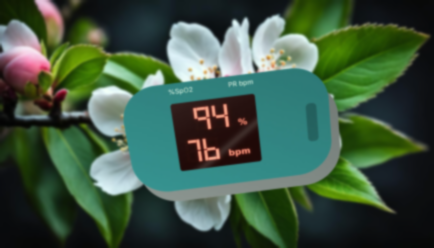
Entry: 76 bpm
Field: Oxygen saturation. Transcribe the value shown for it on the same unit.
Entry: 94 %
